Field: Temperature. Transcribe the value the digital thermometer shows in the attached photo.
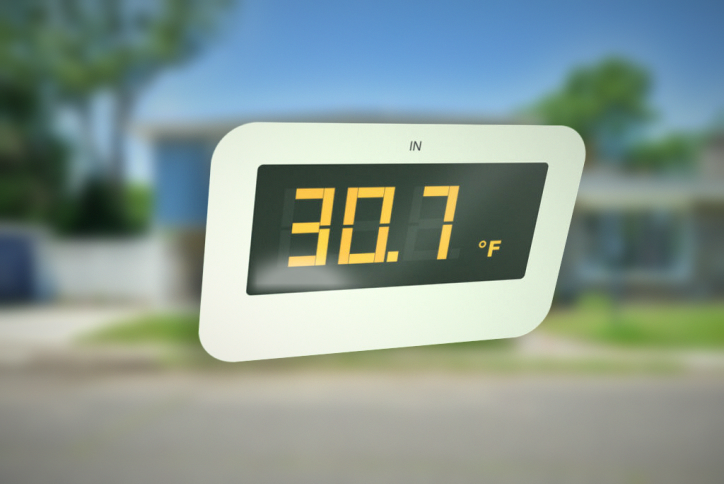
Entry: 30.7 °F
